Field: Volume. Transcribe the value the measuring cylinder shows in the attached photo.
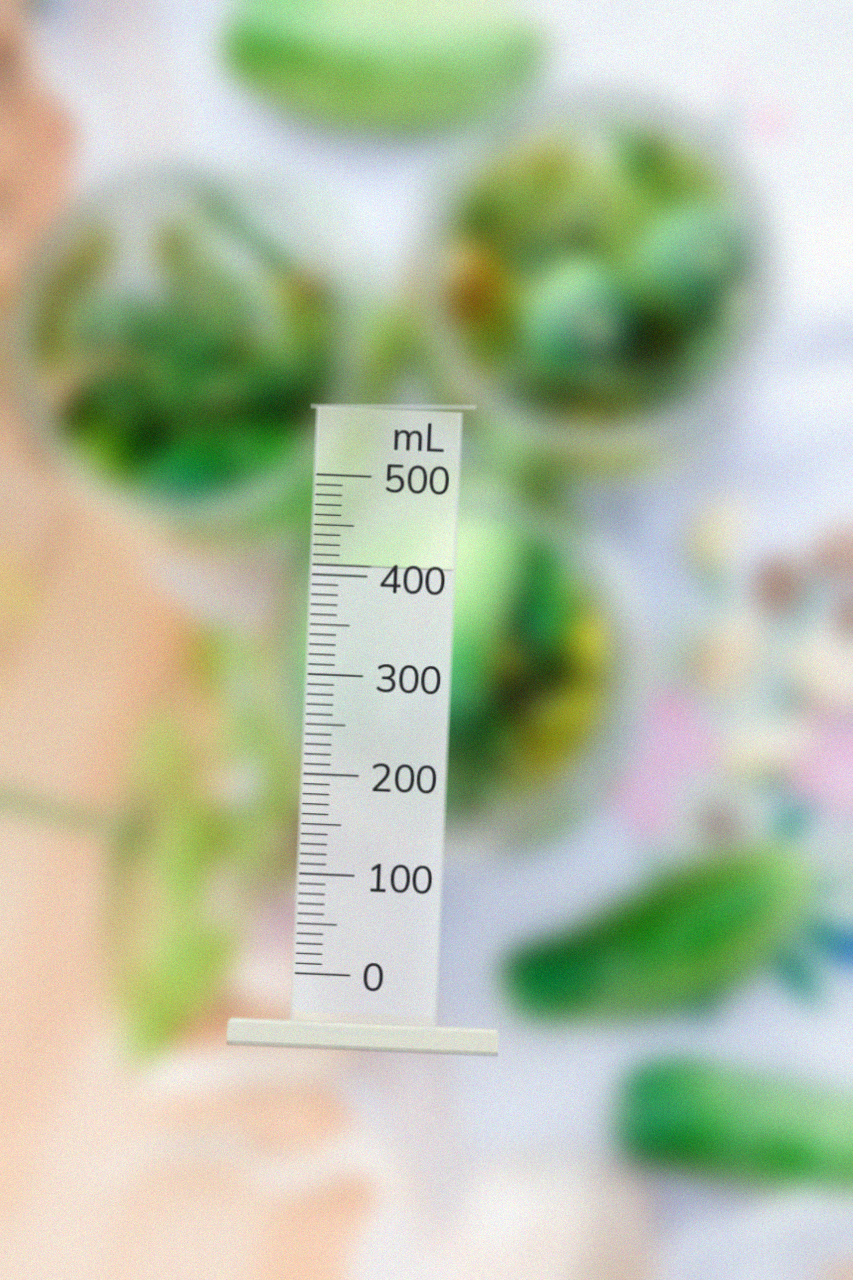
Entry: 410 mL
